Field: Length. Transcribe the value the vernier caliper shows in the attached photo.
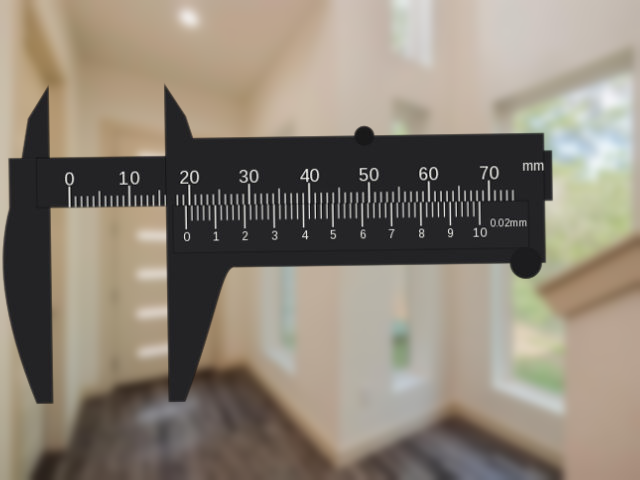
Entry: 19.4 mm
